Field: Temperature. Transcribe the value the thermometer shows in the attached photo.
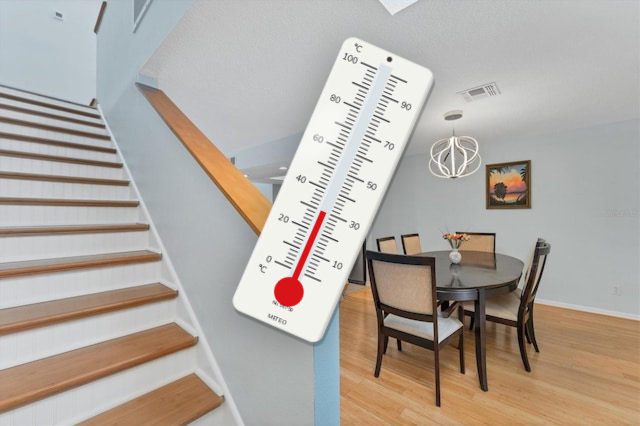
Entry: 30 °C
